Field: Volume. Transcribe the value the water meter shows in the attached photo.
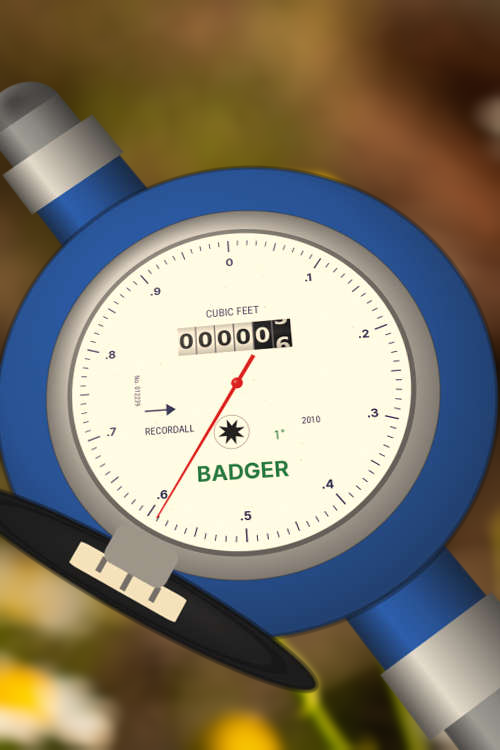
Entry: 5.59 ft³
